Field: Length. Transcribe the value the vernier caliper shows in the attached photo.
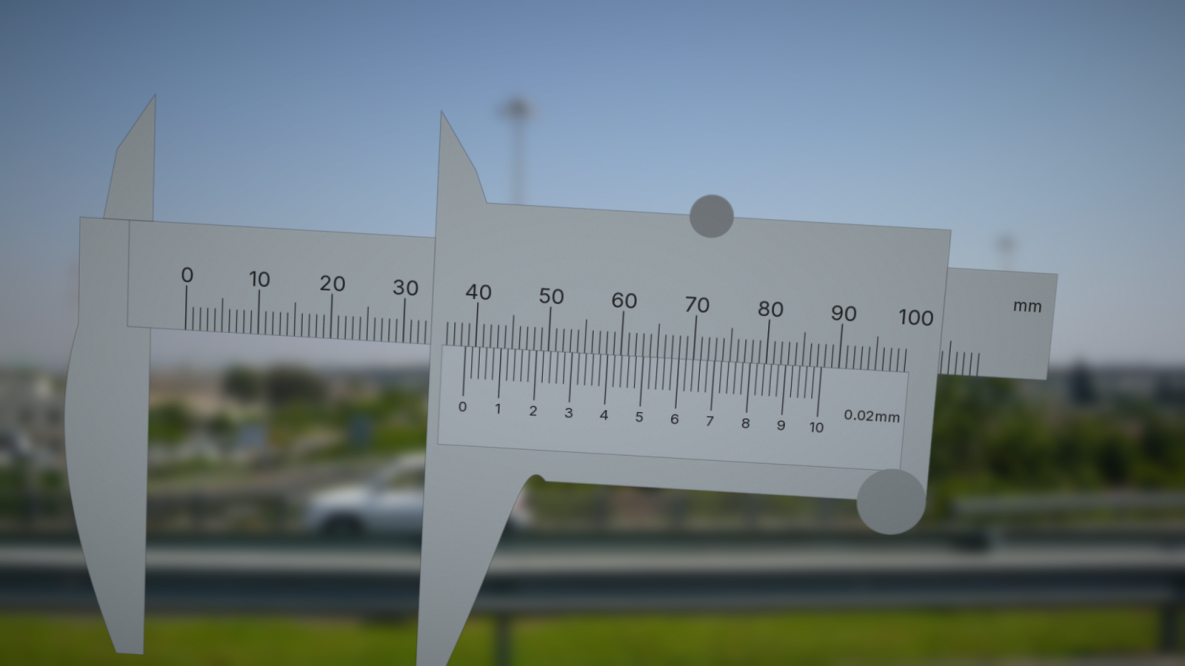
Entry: 38.6 mm
